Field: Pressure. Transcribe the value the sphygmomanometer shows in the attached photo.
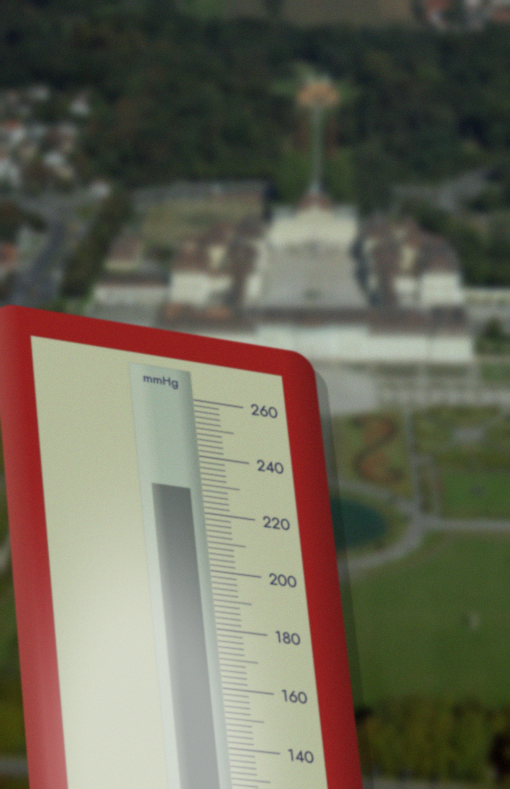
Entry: 228 mmHg
